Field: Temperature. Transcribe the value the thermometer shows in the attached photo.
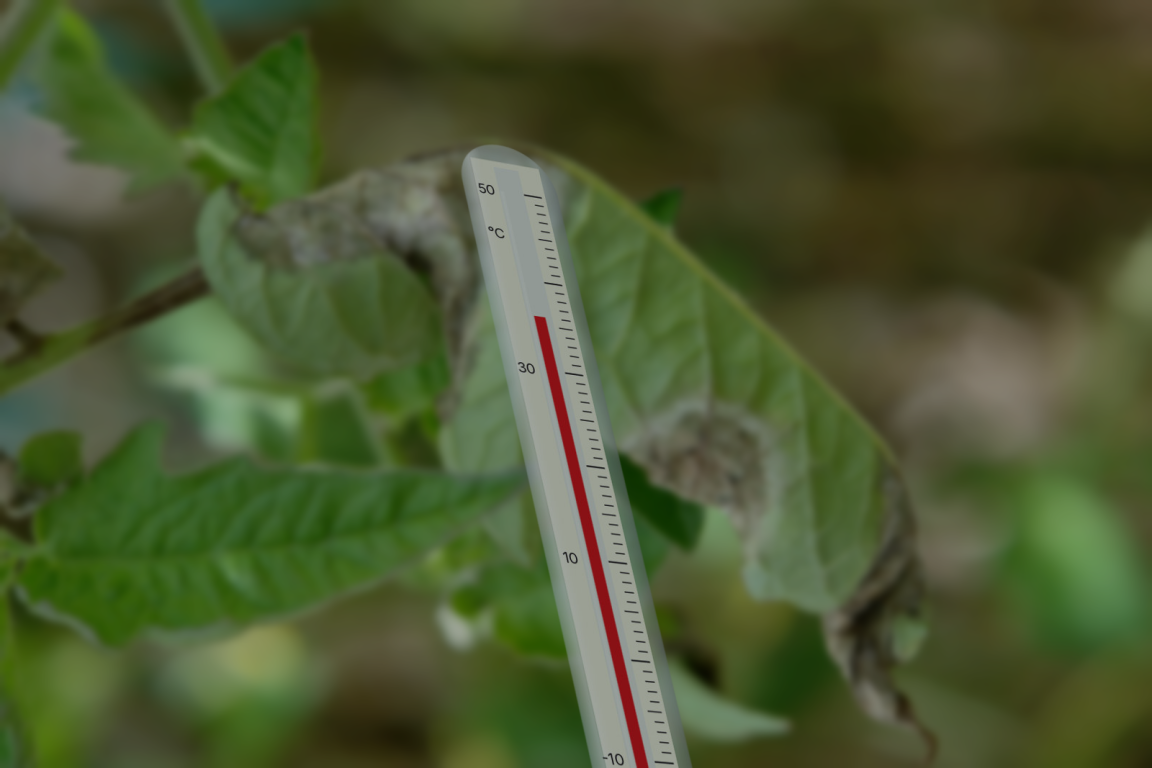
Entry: 36 °C
